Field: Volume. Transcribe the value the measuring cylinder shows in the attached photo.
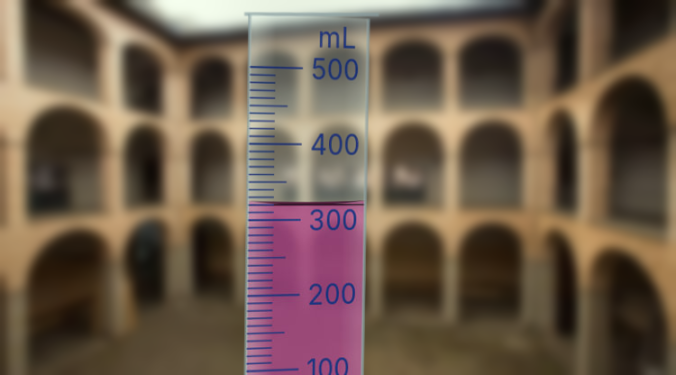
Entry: 320 mL
